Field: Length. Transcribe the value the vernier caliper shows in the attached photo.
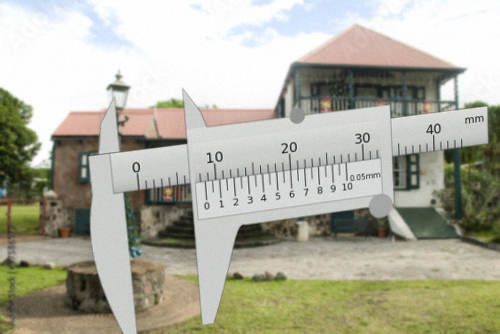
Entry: 8.6 mm
